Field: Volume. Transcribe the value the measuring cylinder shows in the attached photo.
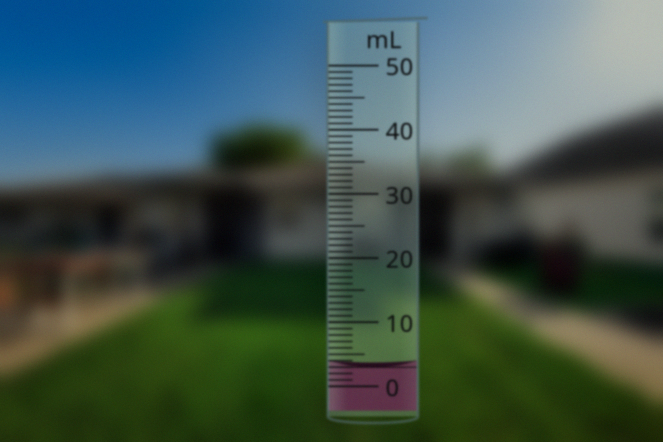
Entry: 3 mL
